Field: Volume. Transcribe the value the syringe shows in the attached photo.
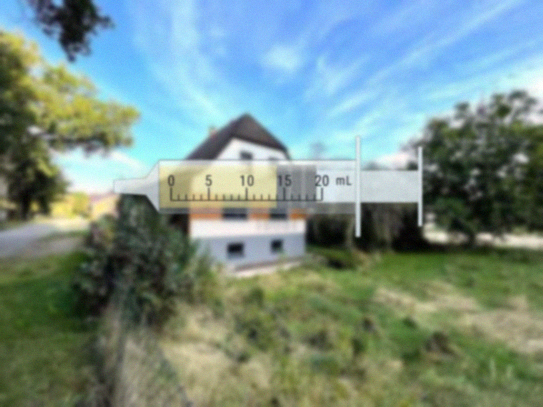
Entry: 14 mL
